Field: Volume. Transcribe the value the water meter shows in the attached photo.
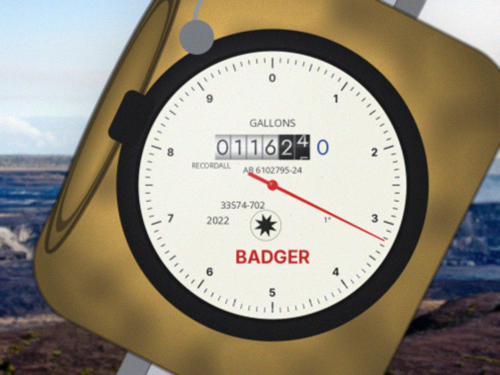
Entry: 116243.2 gal
